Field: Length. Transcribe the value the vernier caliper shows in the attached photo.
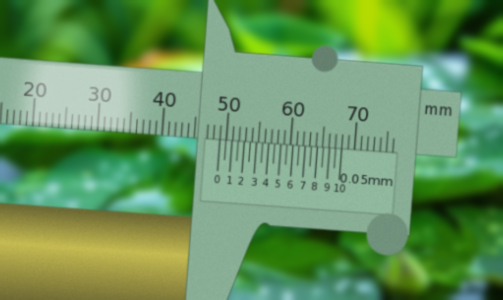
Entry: 49.0 mm
